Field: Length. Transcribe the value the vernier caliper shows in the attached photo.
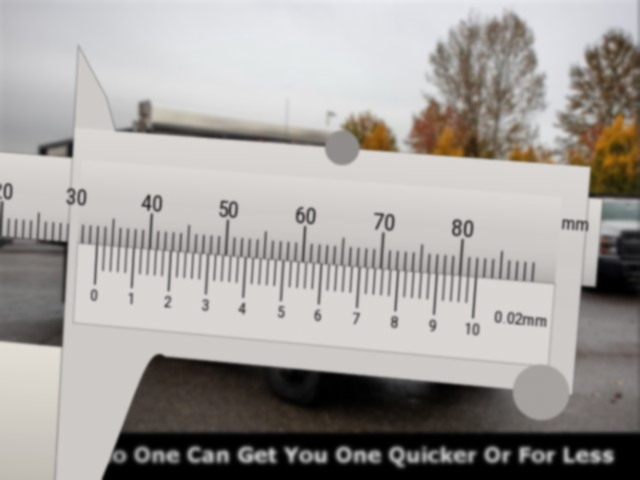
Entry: 33.0 mm
